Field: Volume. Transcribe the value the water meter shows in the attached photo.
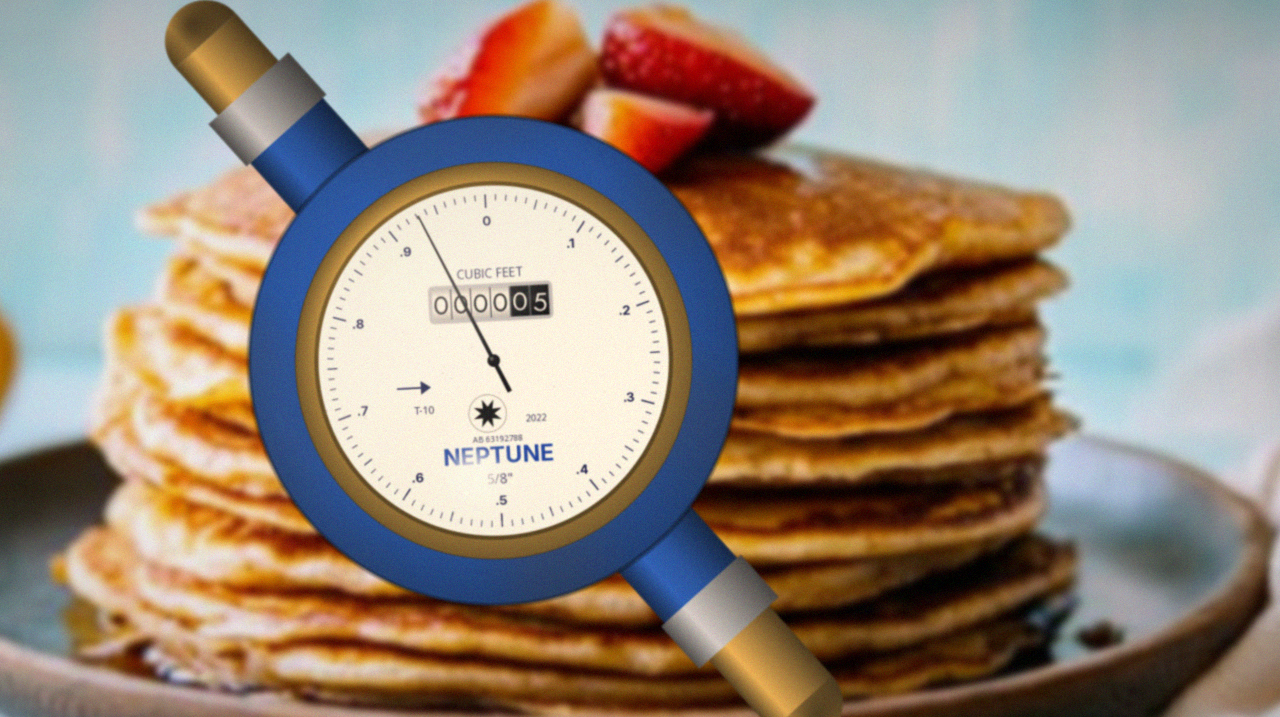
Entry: 4.93 ft³
